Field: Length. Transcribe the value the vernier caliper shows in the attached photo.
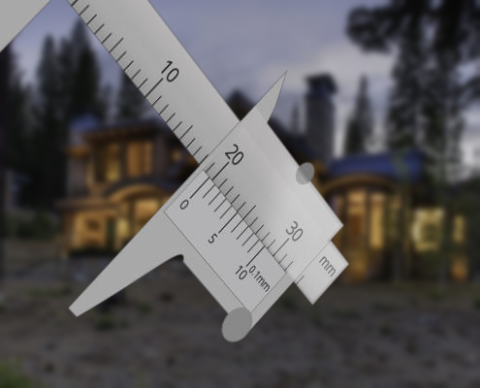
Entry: 19.6 mm
